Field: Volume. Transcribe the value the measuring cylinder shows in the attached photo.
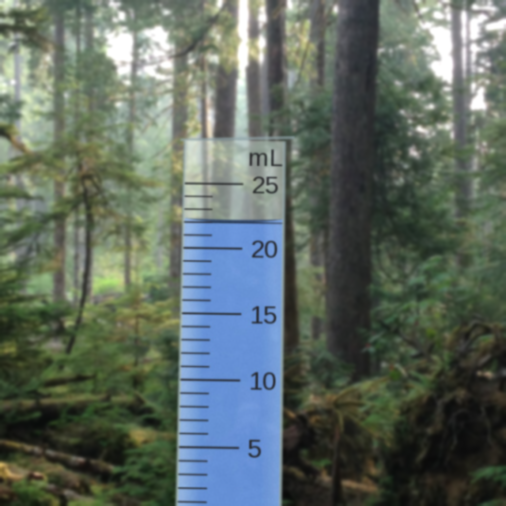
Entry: 22 mL
